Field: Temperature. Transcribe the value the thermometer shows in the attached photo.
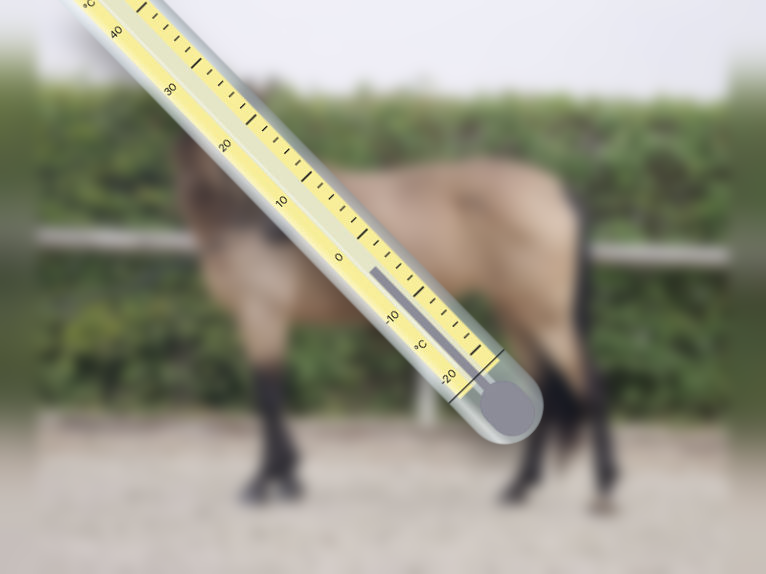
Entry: -4 °C
